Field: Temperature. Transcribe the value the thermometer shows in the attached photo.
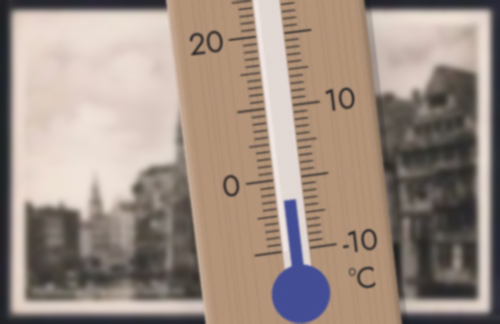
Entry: -3 °C
